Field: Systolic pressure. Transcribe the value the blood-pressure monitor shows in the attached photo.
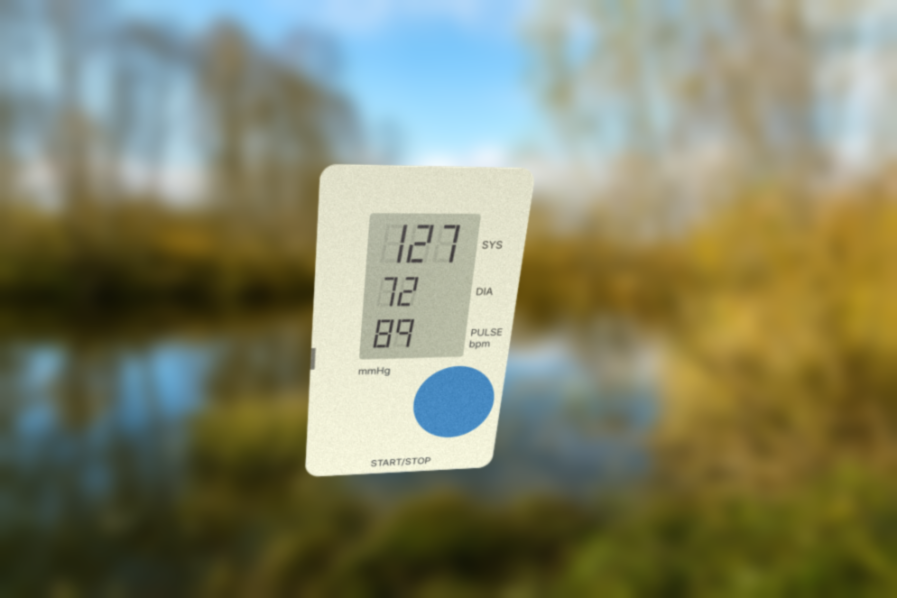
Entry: 127 mmHg
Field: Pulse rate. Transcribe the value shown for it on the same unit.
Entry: 89 bpm
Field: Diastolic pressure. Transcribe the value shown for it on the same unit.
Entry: 72 mmHg
